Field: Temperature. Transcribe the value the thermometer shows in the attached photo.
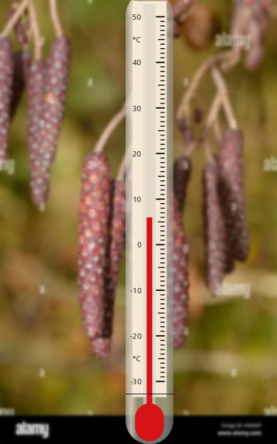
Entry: 6 °C
